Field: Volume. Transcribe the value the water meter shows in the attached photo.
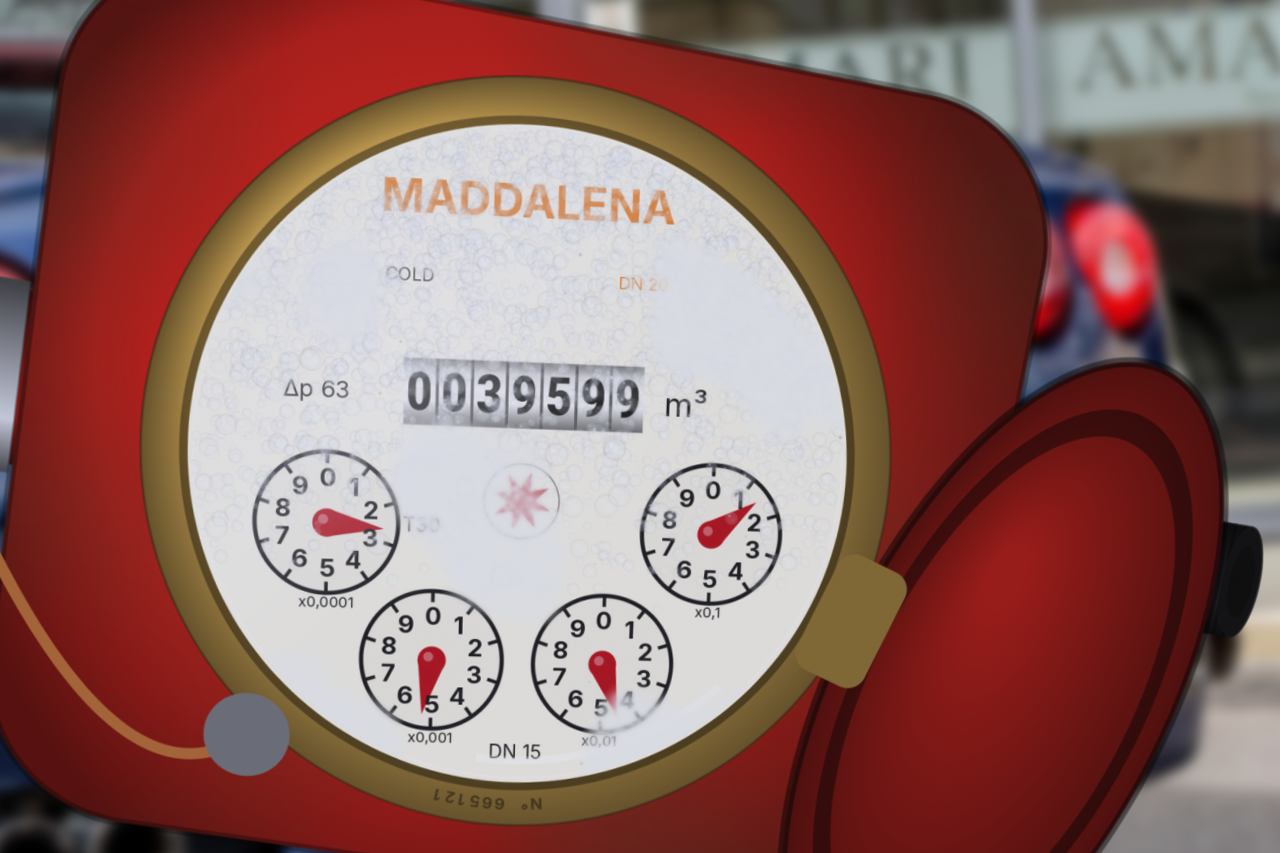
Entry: 39599.1452 m³
